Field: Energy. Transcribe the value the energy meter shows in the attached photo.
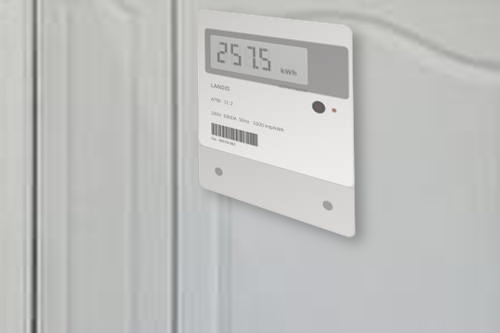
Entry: 257.5 kWh
